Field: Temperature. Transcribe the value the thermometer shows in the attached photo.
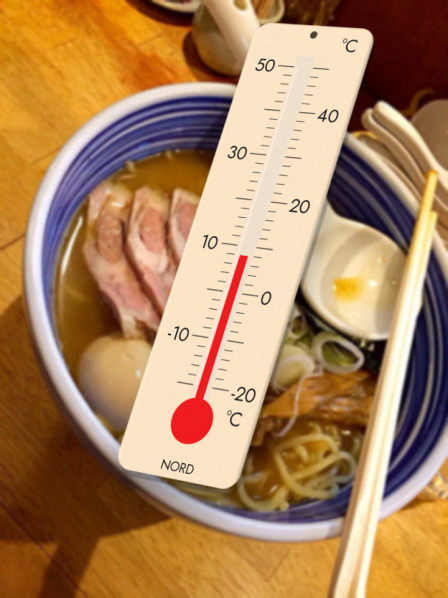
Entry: 8 °C
